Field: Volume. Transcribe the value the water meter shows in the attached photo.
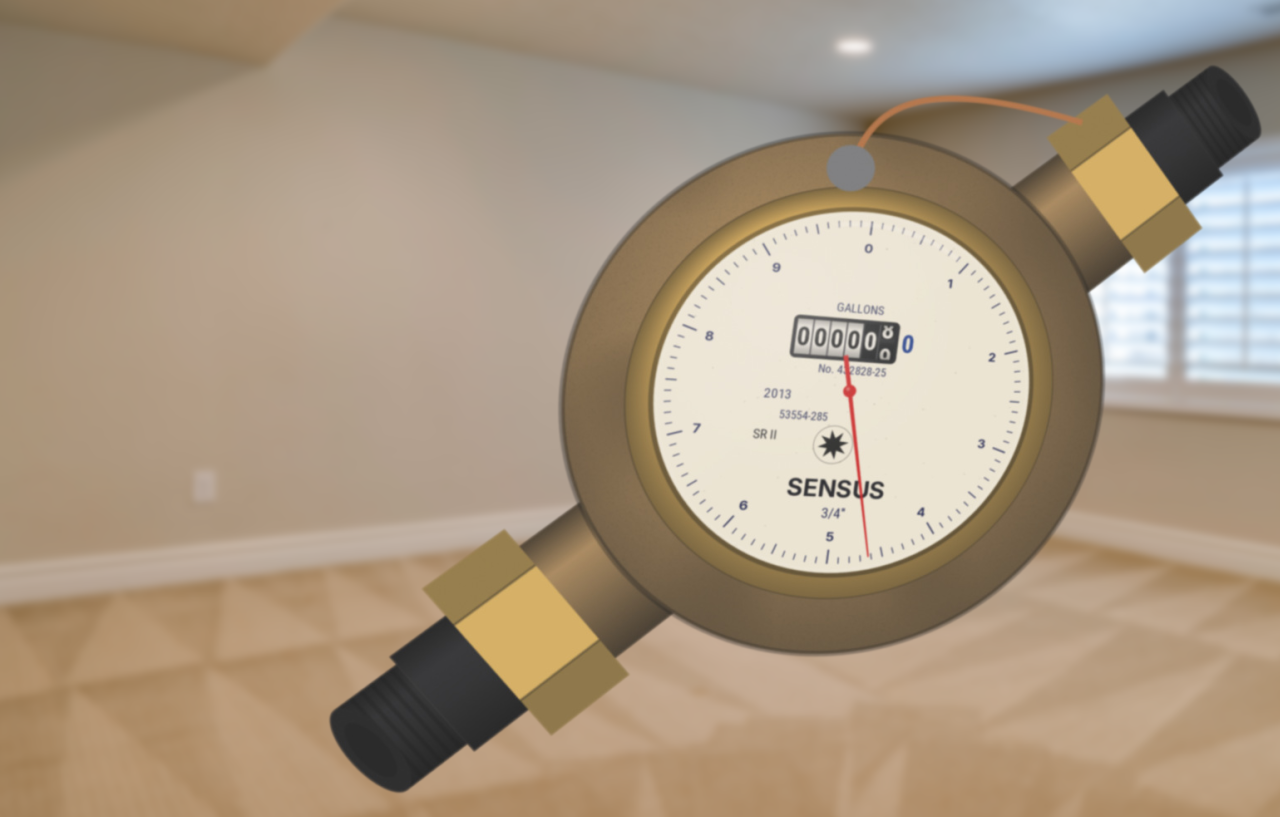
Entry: 84.6 gal
